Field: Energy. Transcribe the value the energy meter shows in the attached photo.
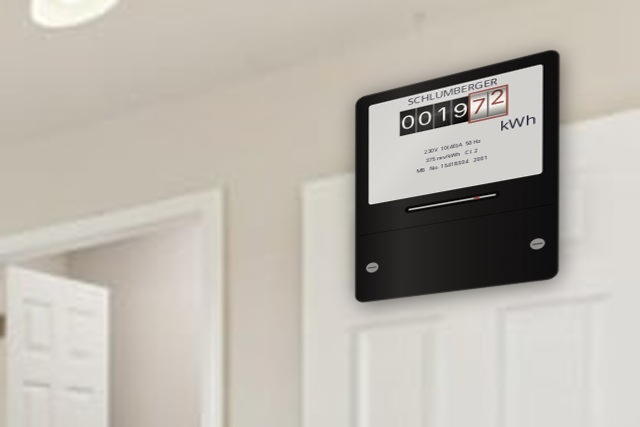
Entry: 19.72 kWh
